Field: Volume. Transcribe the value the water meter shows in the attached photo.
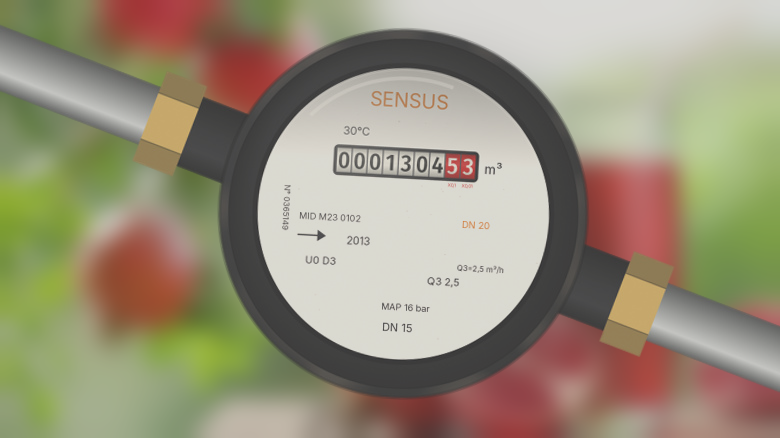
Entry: 1304.53 m³
